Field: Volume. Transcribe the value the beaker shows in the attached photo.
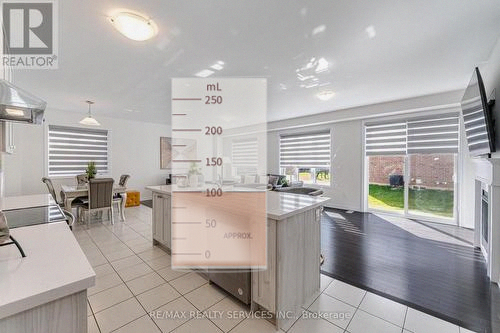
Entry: 100 mL
